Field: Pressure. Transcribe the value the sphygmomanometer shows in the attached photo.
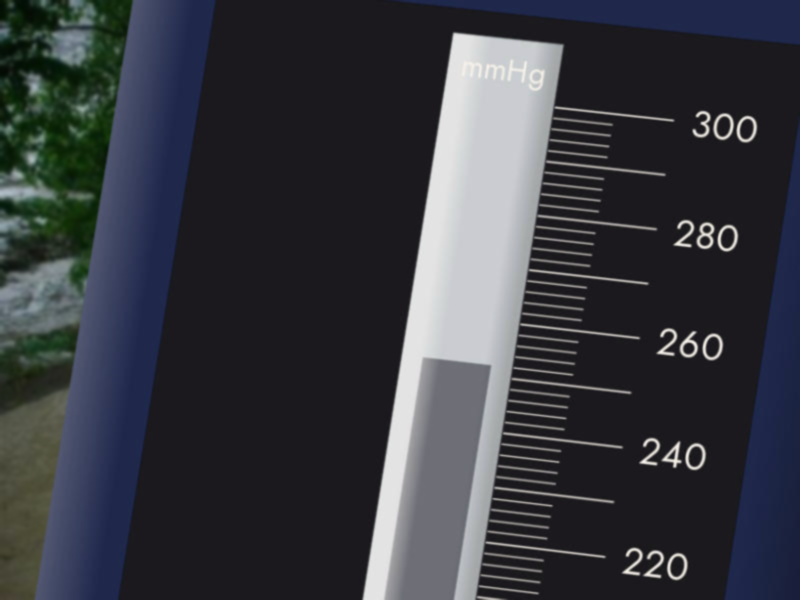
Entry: 252 mmHg
